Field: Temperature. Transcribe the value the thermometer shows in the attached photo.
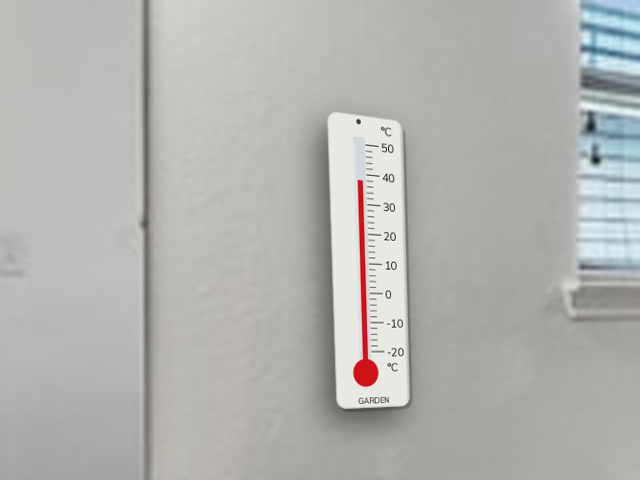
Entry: 38 °C
